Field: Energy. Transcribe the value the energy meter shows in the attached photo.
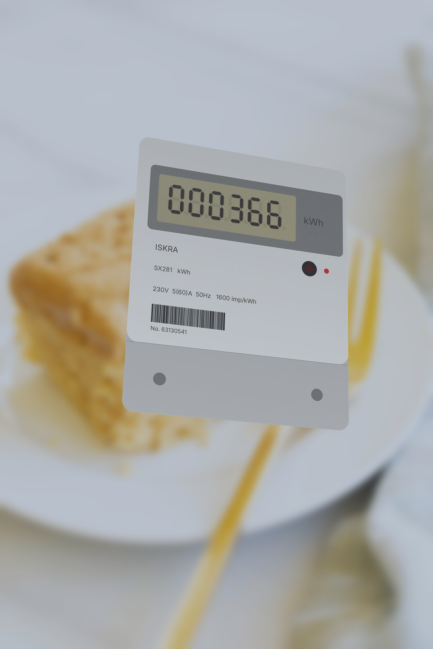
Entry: 366 kWh
